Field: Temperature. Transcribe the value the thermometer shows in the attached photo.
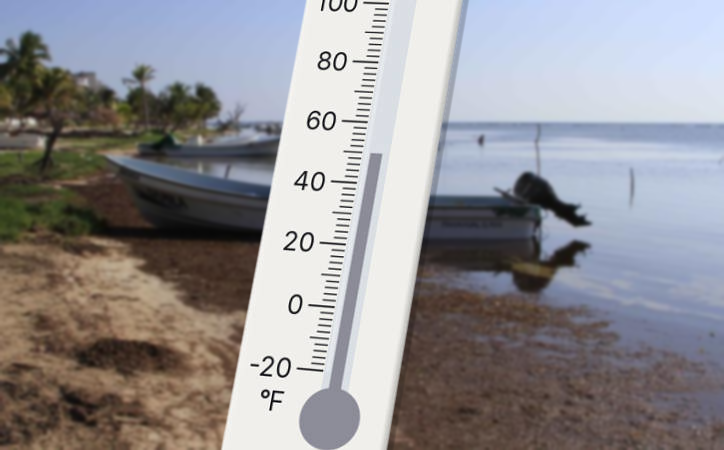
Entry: 50 °F
